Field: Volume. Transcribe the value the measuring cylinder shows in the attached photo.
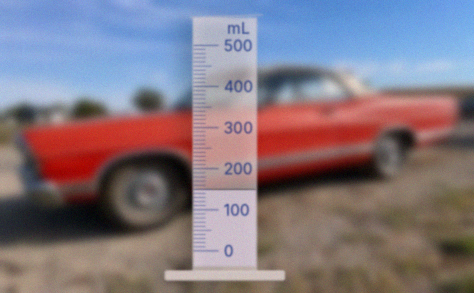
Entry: 150 mL
